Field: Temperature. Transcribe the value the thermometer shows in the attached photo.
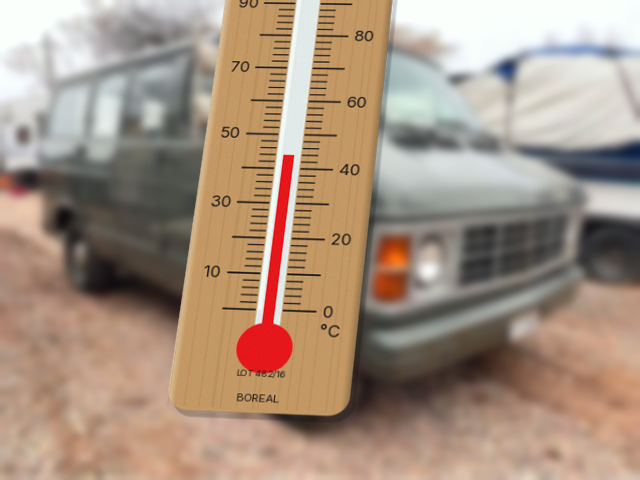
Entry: 44 °C
